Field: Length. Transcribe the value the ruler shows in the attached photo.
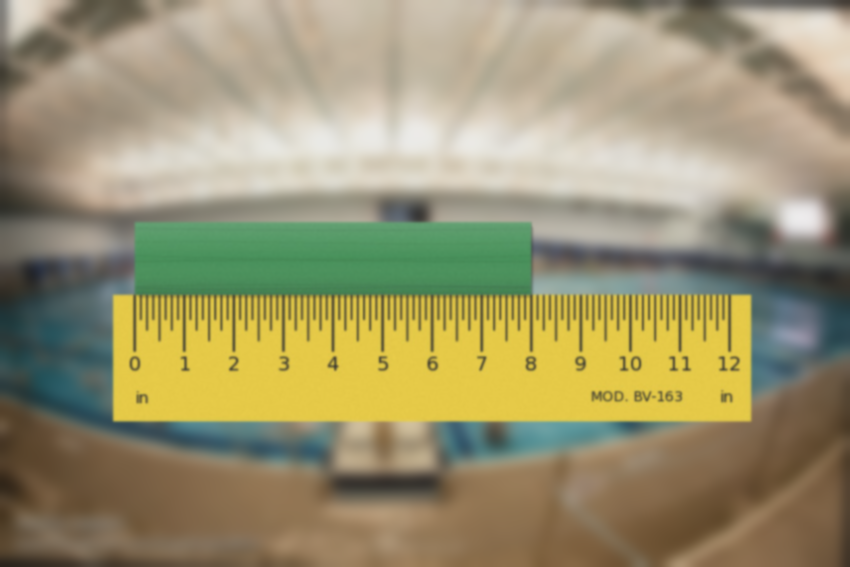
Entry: 8 in
